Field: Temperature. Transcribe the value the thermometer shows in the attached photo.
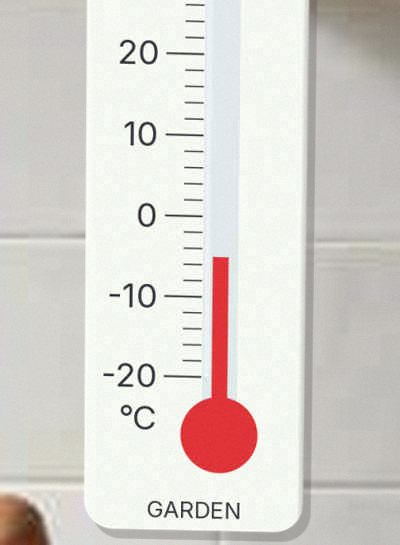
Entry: -5 °C
